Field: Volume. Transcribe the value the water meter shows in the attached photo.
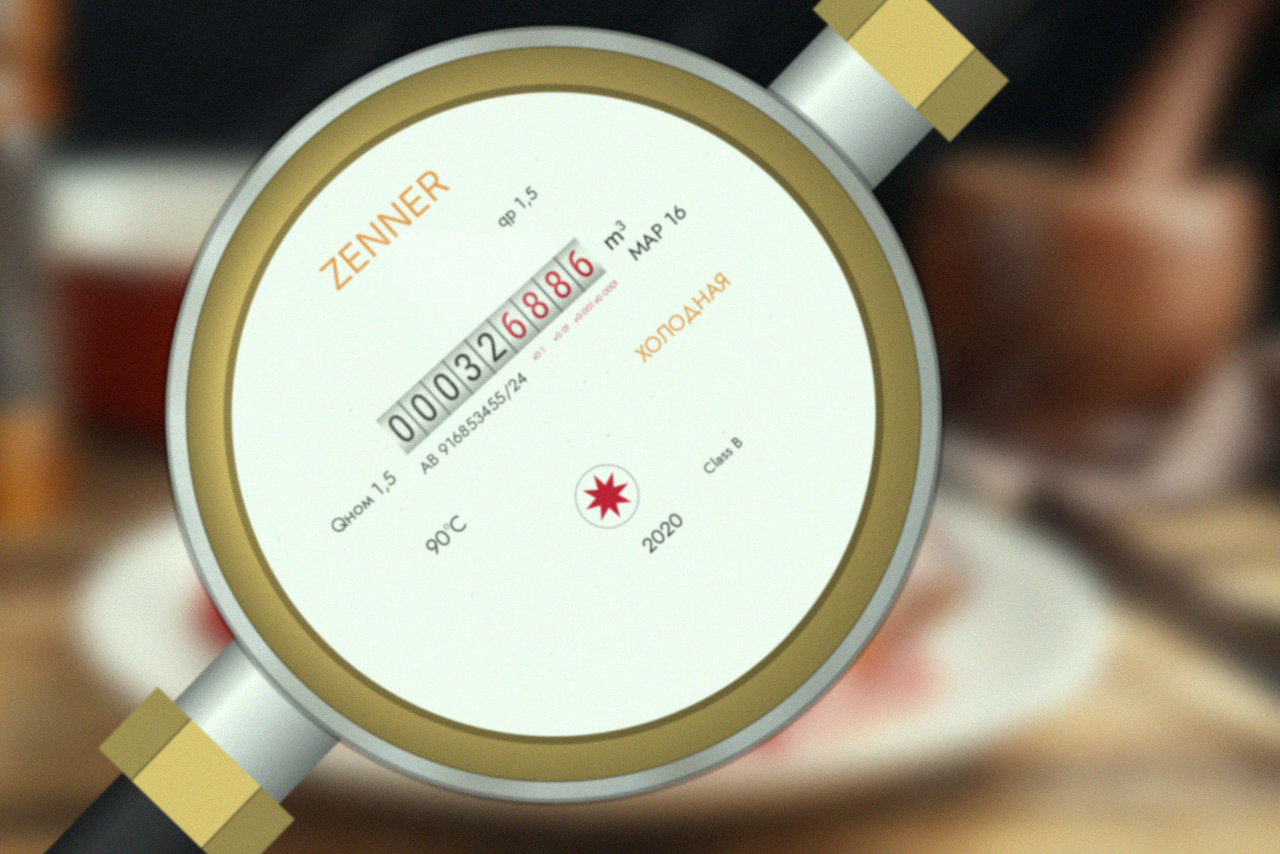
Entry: 32.6886 m³
